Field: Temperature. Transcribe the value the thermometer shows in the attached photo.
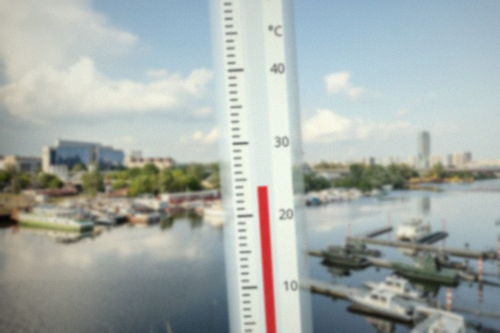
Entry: 24 °C
